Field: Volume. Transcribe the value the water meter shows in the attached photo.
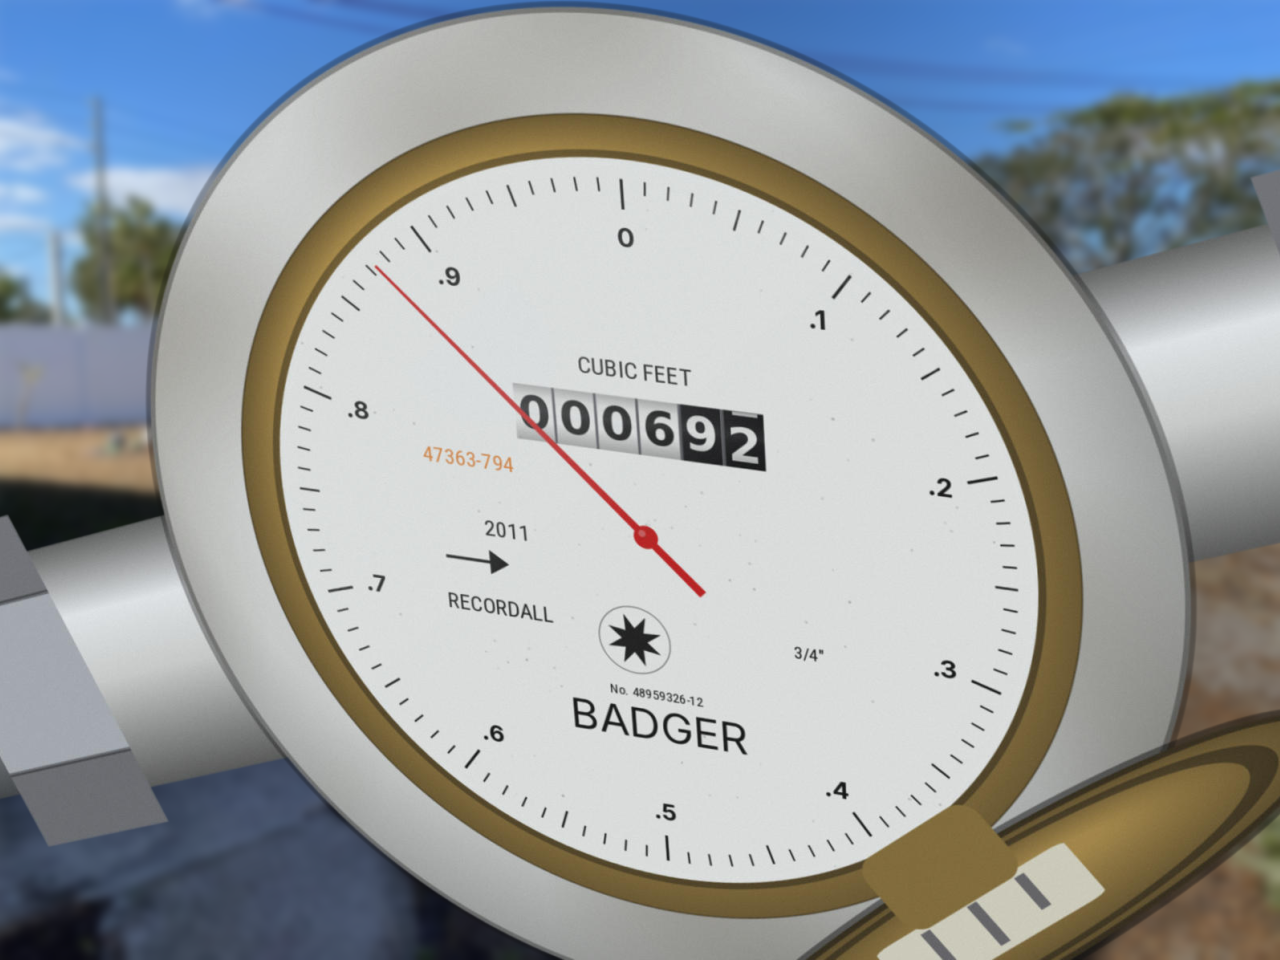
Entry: 691.87 ft³
